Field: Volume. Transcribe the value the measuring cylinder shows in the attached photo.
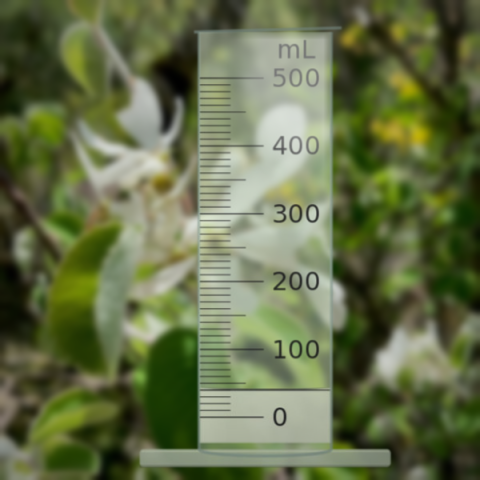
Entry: 40 mL
